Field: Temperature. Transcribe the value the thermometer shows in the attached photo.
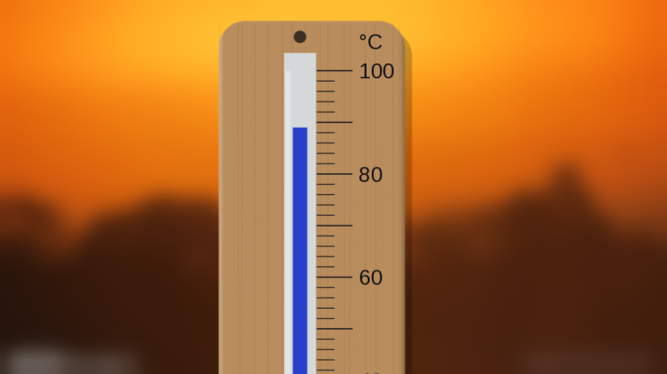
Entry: 89 °C
